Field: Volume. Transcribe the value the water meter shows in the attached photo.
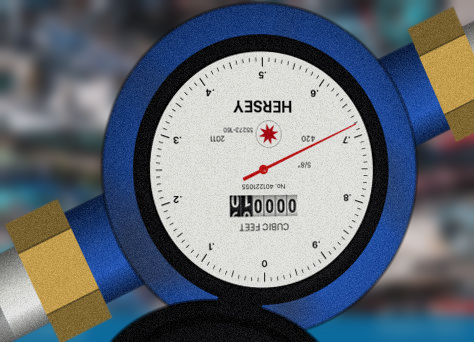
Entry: 9.68 ft³
